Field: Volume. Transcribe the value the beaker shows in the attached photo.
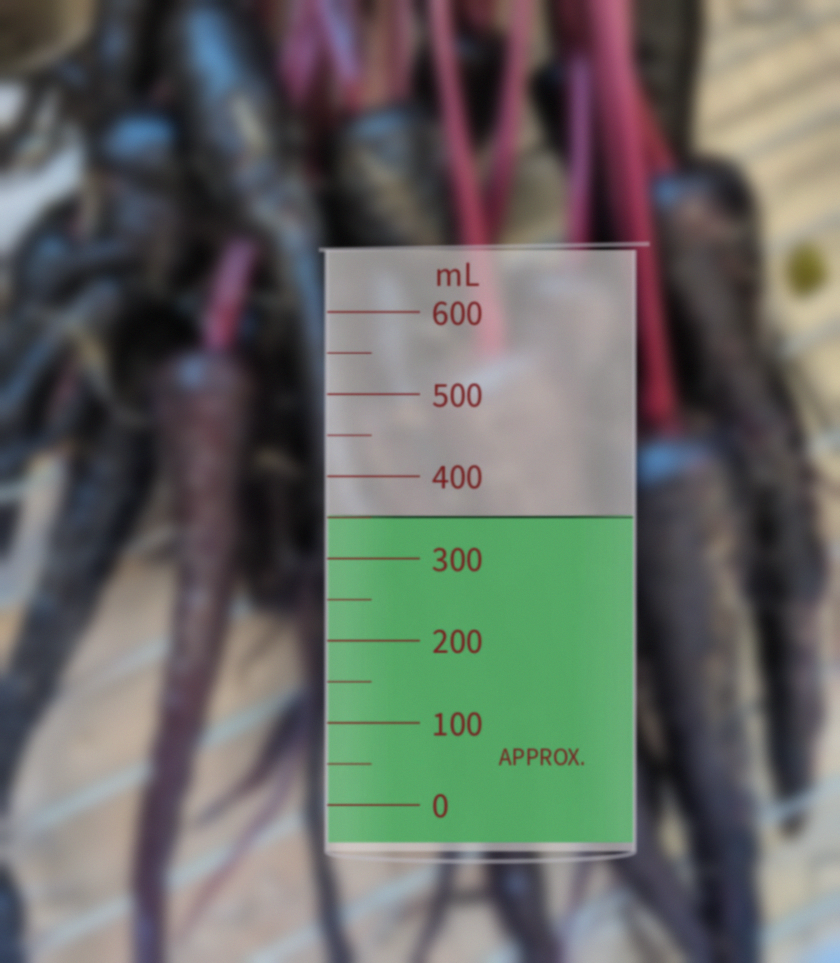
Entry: 350 mL
